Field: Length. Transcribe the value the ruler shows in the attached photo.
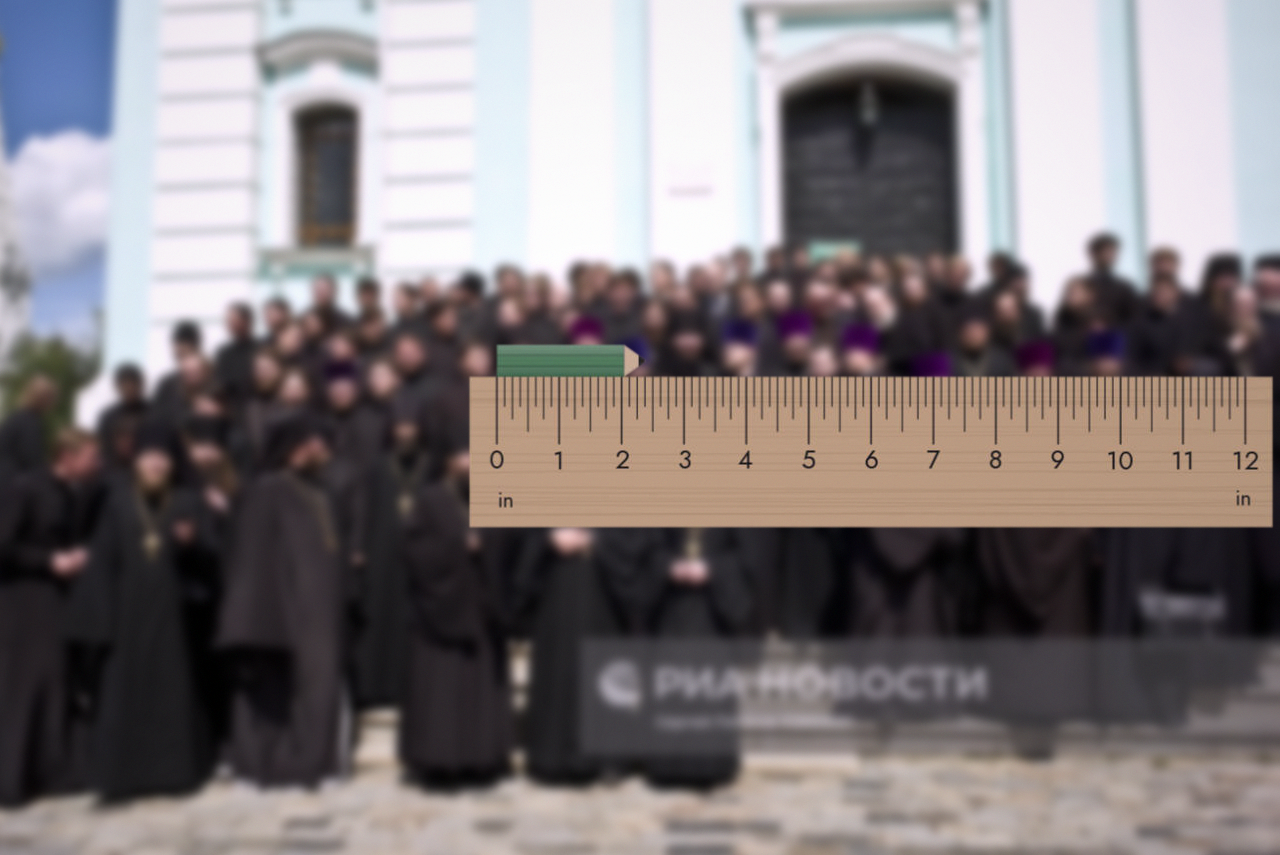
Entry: 2.375 in
